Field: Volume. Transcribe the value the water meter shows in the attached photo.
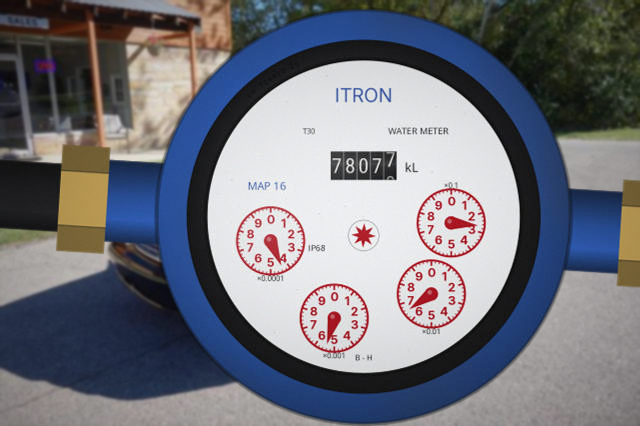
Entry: 78077.2654 kL
